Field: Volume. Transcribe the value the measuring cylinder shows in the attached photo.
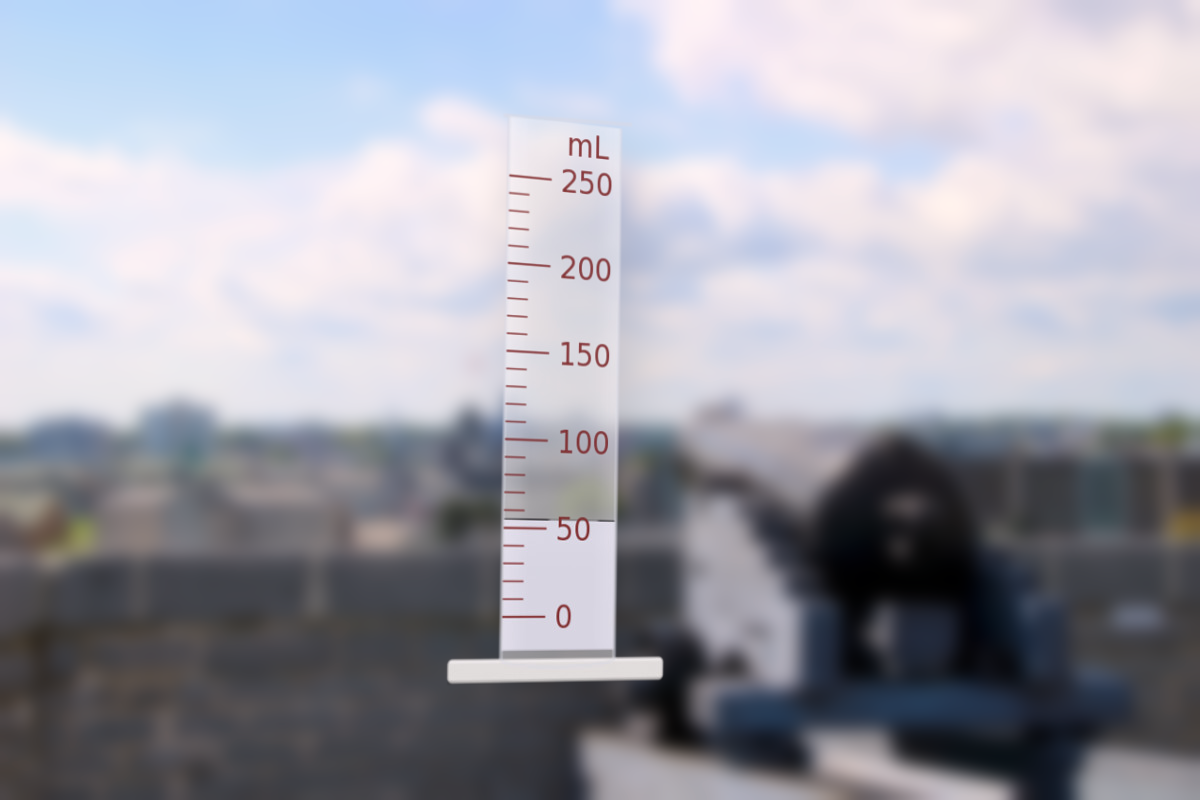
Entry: 55 mL
